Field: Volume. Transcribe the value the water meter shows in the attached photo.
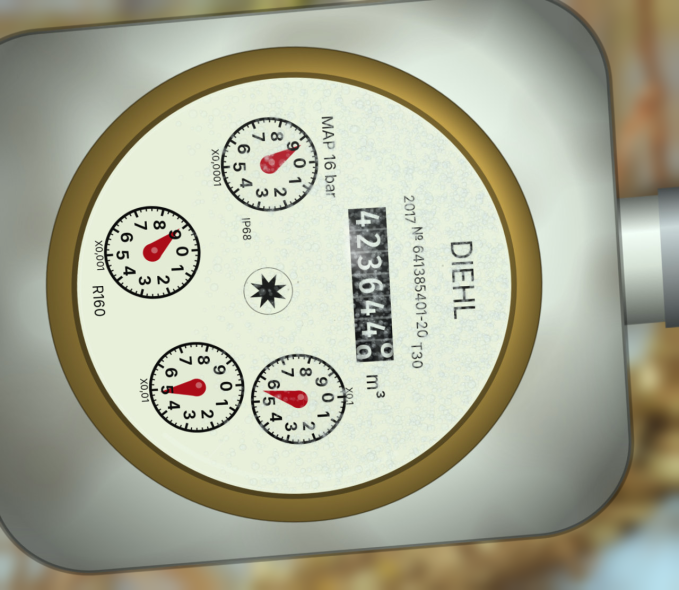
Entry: 4236448.5489 m³
